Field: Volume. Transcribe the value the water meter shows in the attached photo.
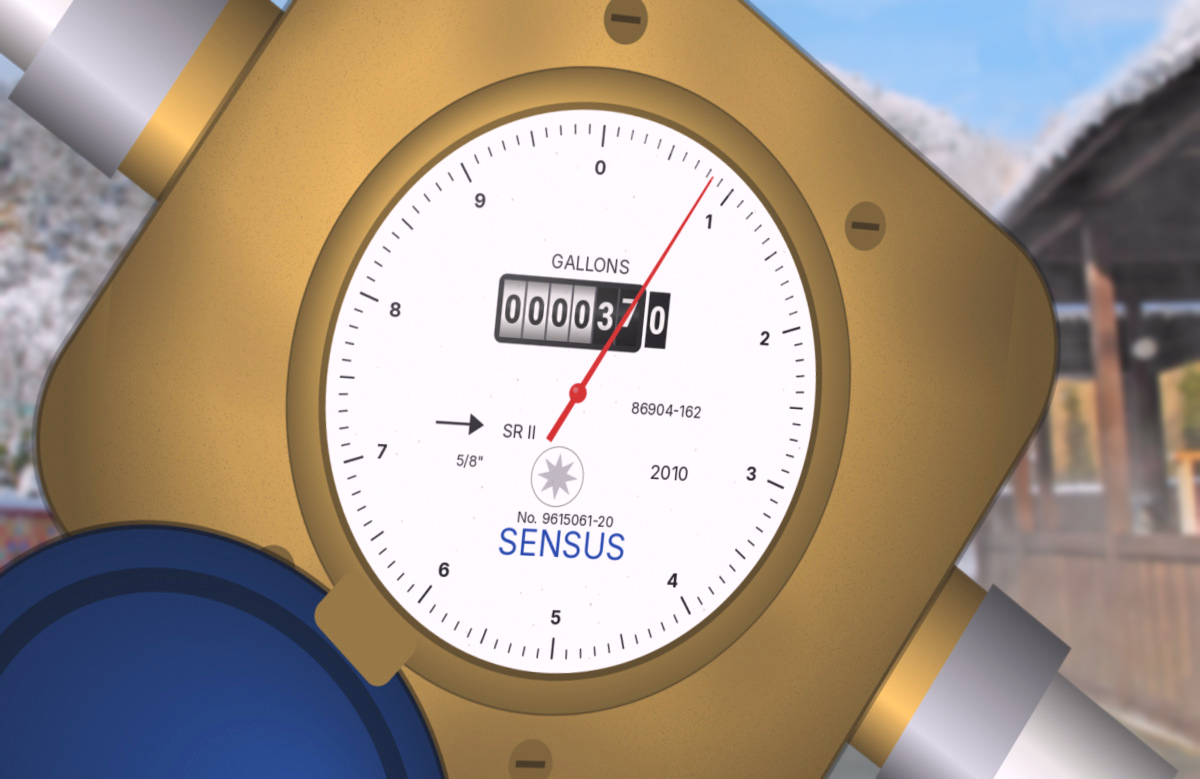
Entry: 370.8 gal
